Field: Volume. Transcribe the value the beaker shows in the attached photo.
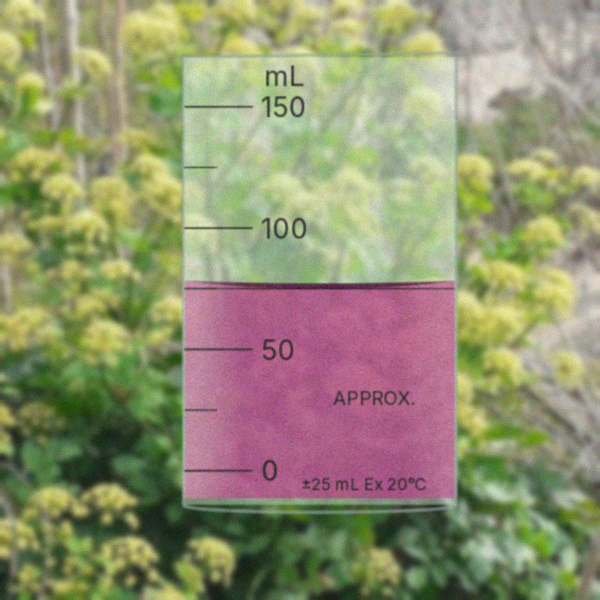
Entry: 75 mL
